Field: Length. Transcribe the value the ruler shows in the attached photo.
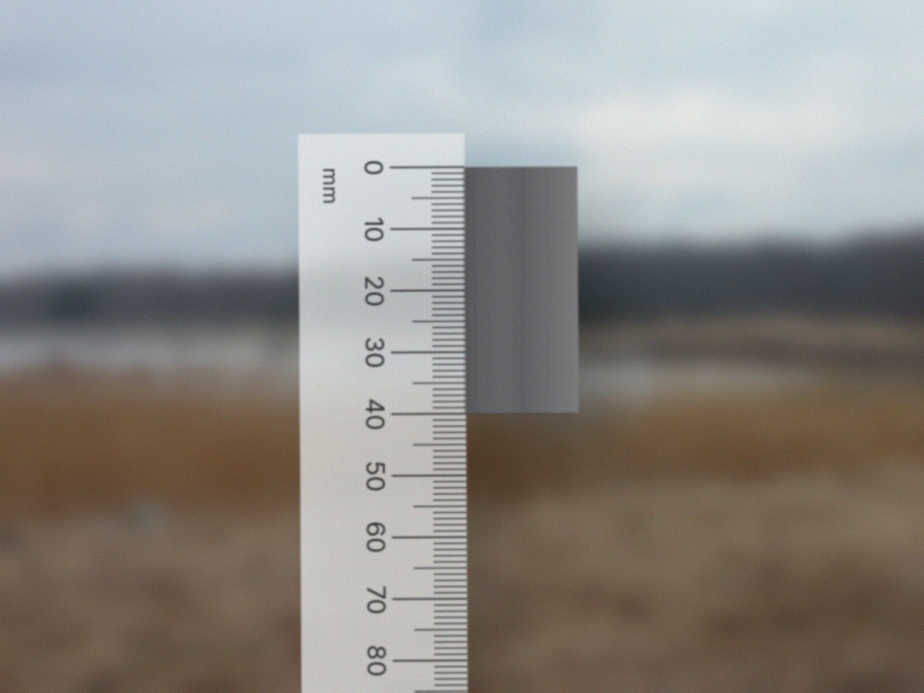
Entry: 40 mm
